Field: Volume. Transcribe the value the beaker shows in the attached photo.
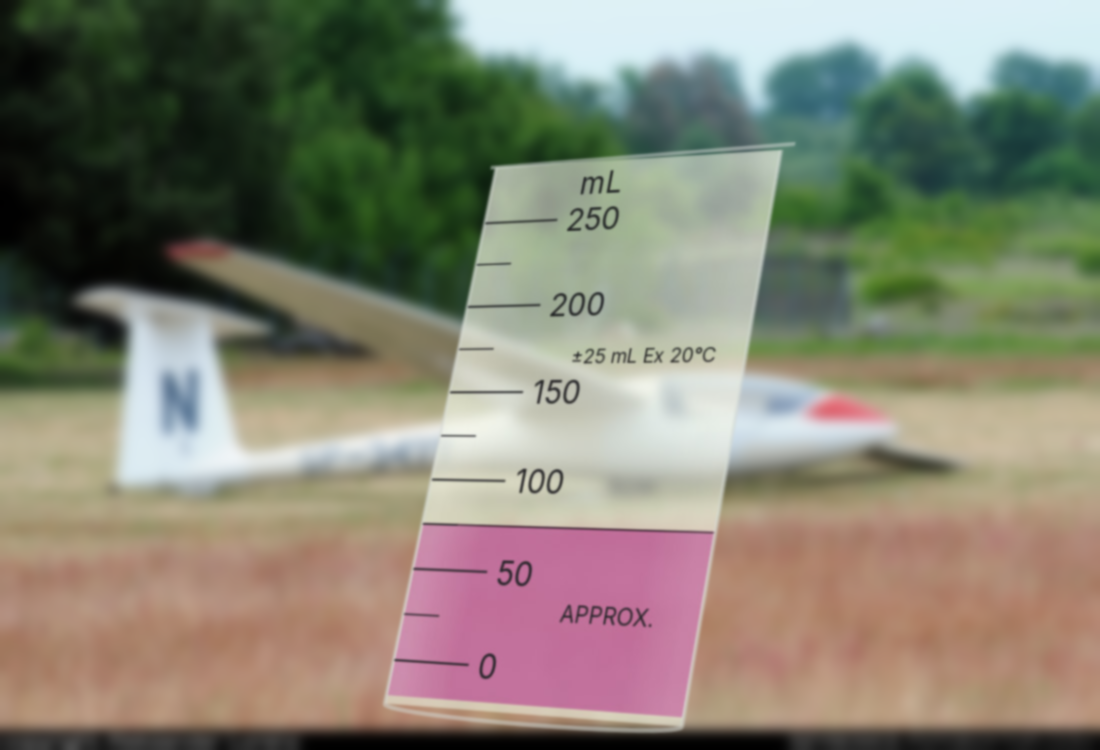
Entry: 75 mL
